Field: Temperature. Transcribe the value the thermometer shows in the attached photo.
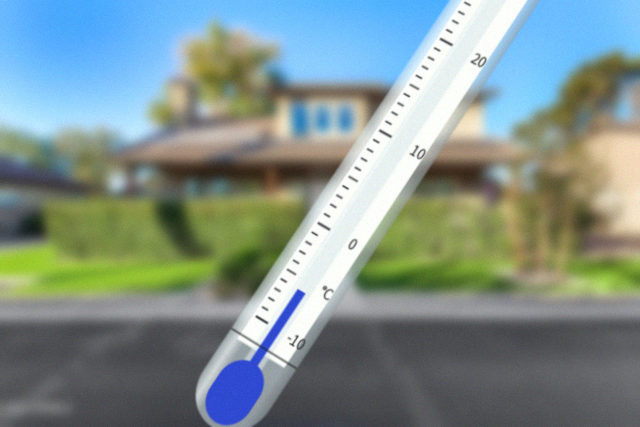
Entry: -6 °C
